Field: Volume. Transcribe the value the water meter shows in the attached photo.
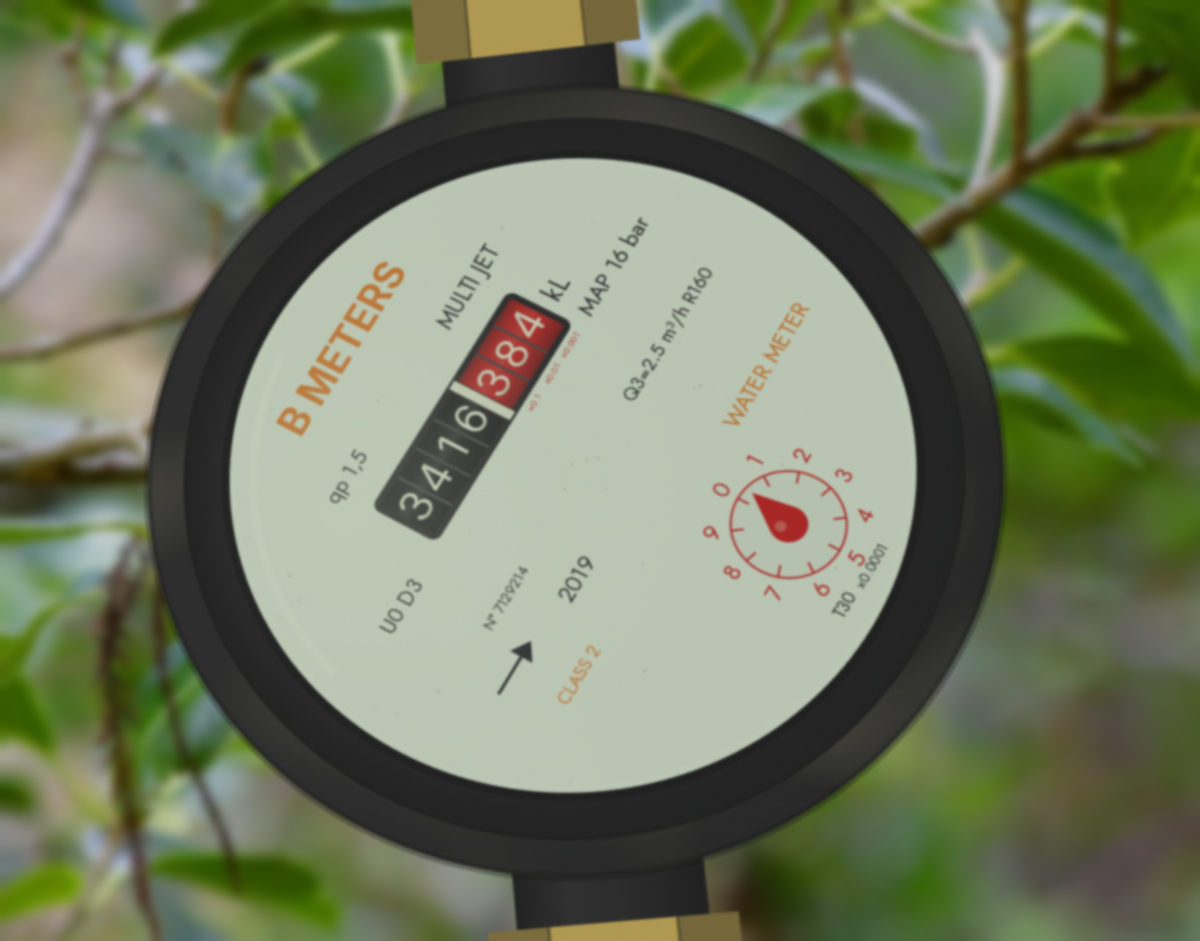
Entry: 3416.3840 kL
